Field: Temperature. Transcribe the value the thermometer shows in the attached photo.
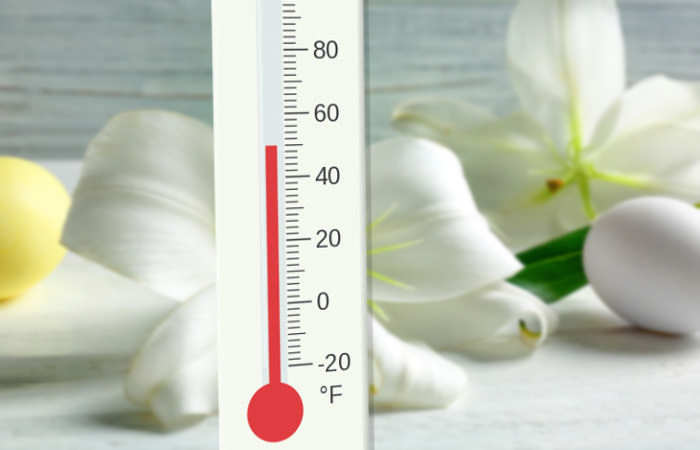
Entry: 50 °F
